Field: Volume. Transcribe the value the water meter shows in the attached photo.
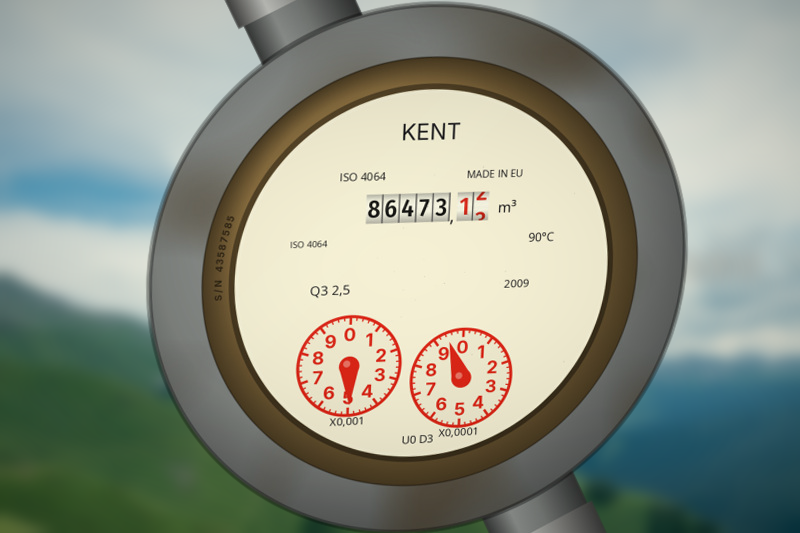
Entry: 86473.1249 m³
